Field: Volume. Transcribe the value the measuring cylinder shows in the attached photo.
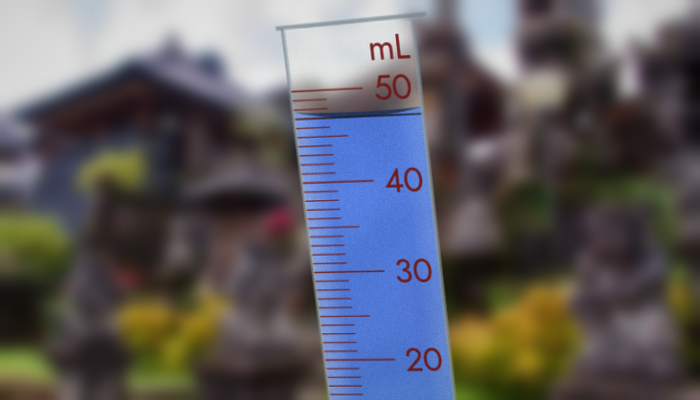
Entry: 47 mL
